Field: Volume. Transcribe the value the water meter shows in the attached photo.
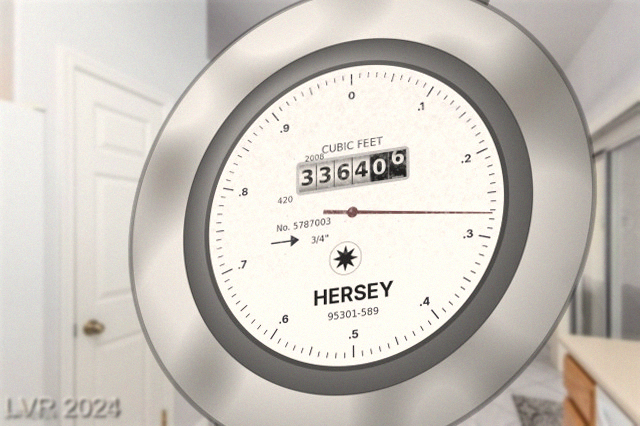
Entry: 336406.27 ft³
